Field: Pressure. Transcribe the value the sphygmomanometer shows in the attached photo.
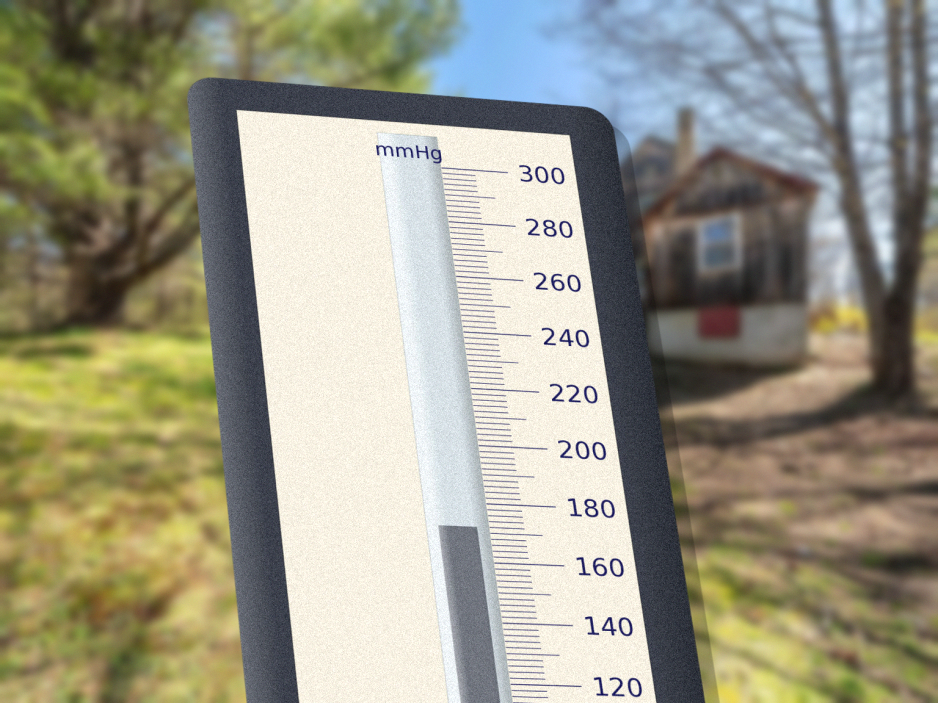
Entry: 172 mmHg
